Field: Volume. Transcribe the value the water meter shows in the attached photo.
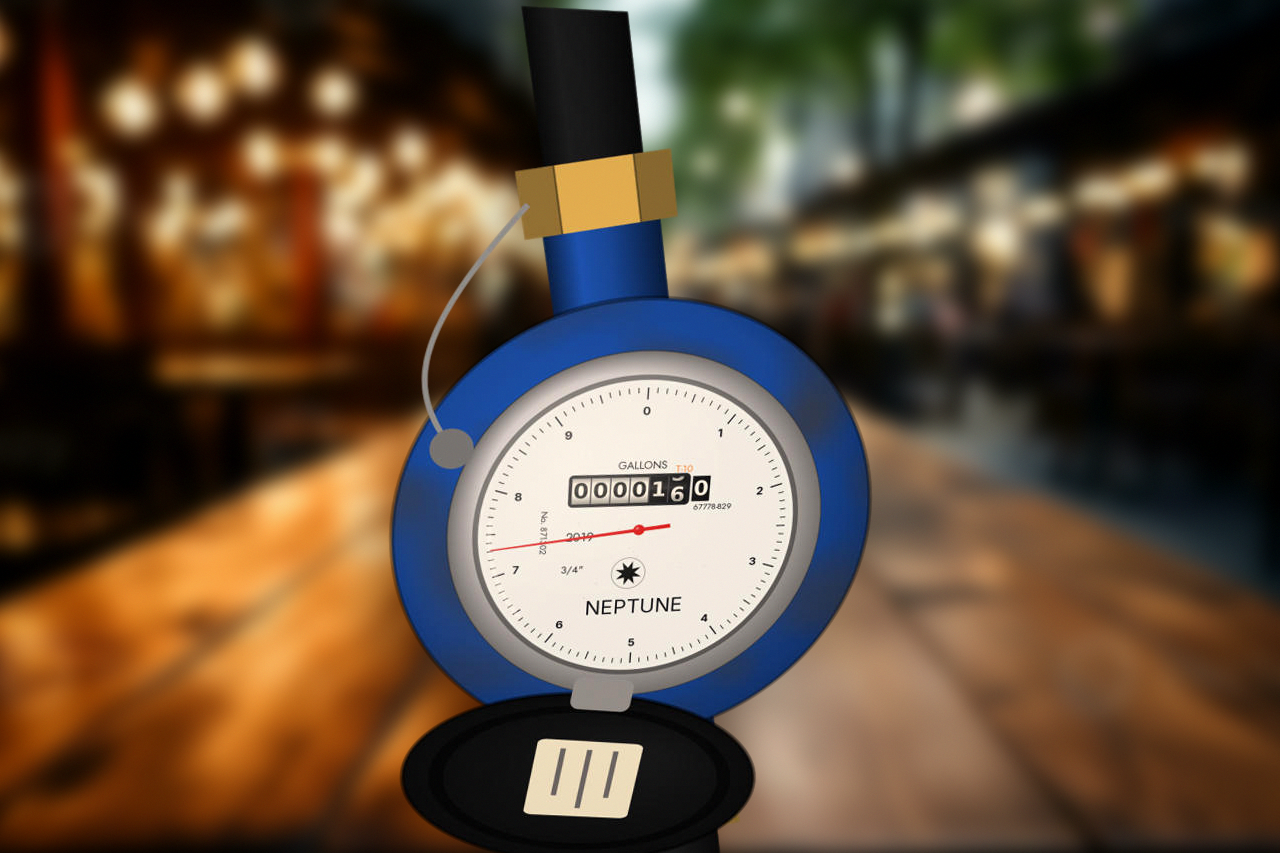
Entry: 157.3 gal
